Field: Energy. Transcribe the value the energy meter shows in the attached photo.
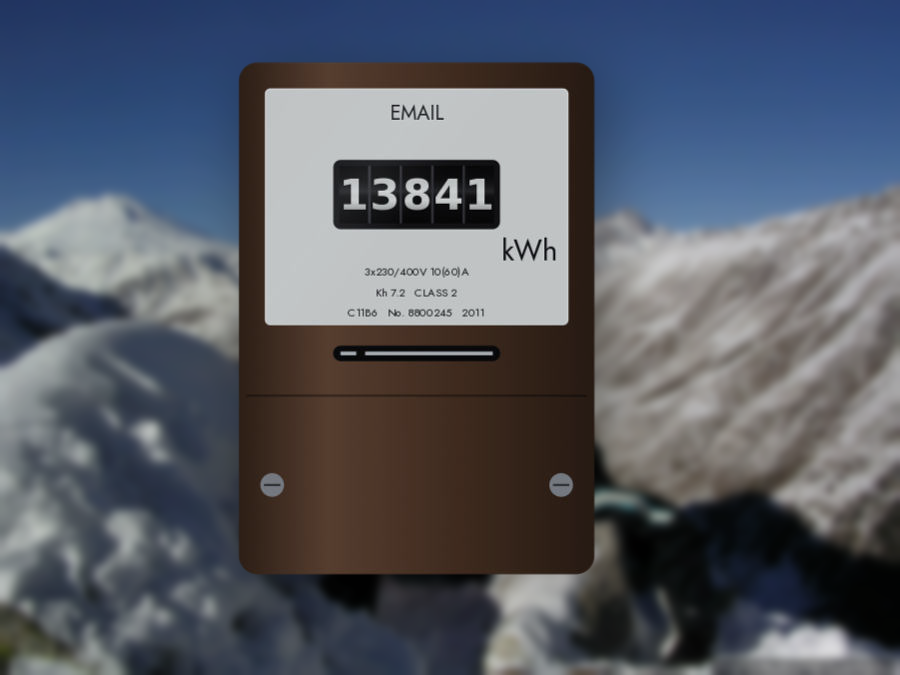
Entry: 13841 kWh
